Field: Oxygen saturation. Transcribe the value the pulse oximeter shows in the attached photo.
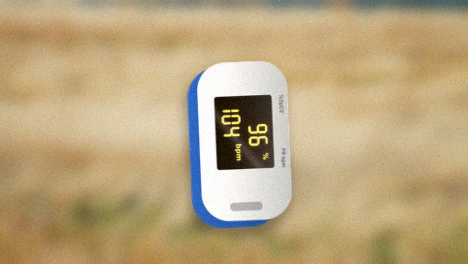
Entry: 96 %
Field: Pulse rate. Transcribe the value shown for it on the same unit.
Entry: 104 bpm
